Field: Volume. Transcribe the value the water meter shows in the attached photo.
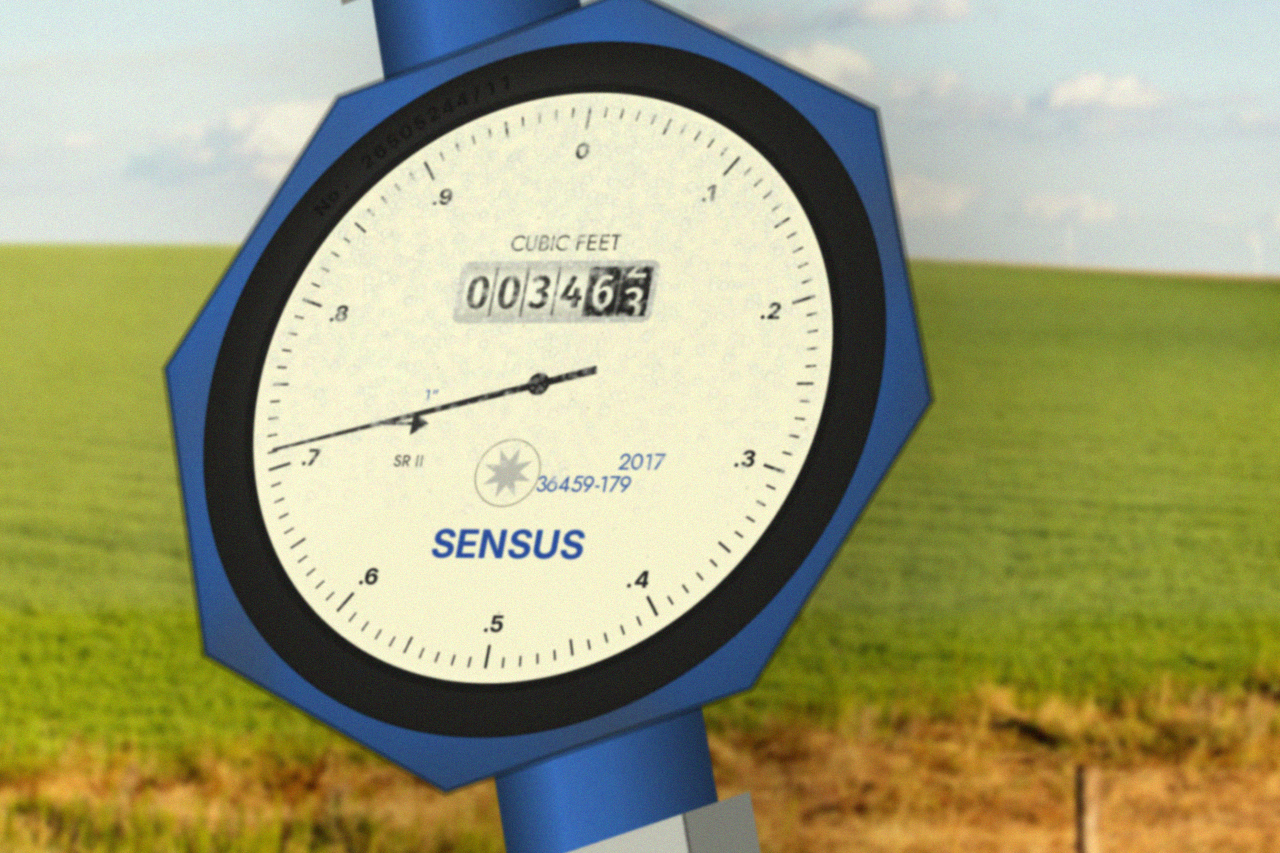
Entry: 3462.71 ft³
